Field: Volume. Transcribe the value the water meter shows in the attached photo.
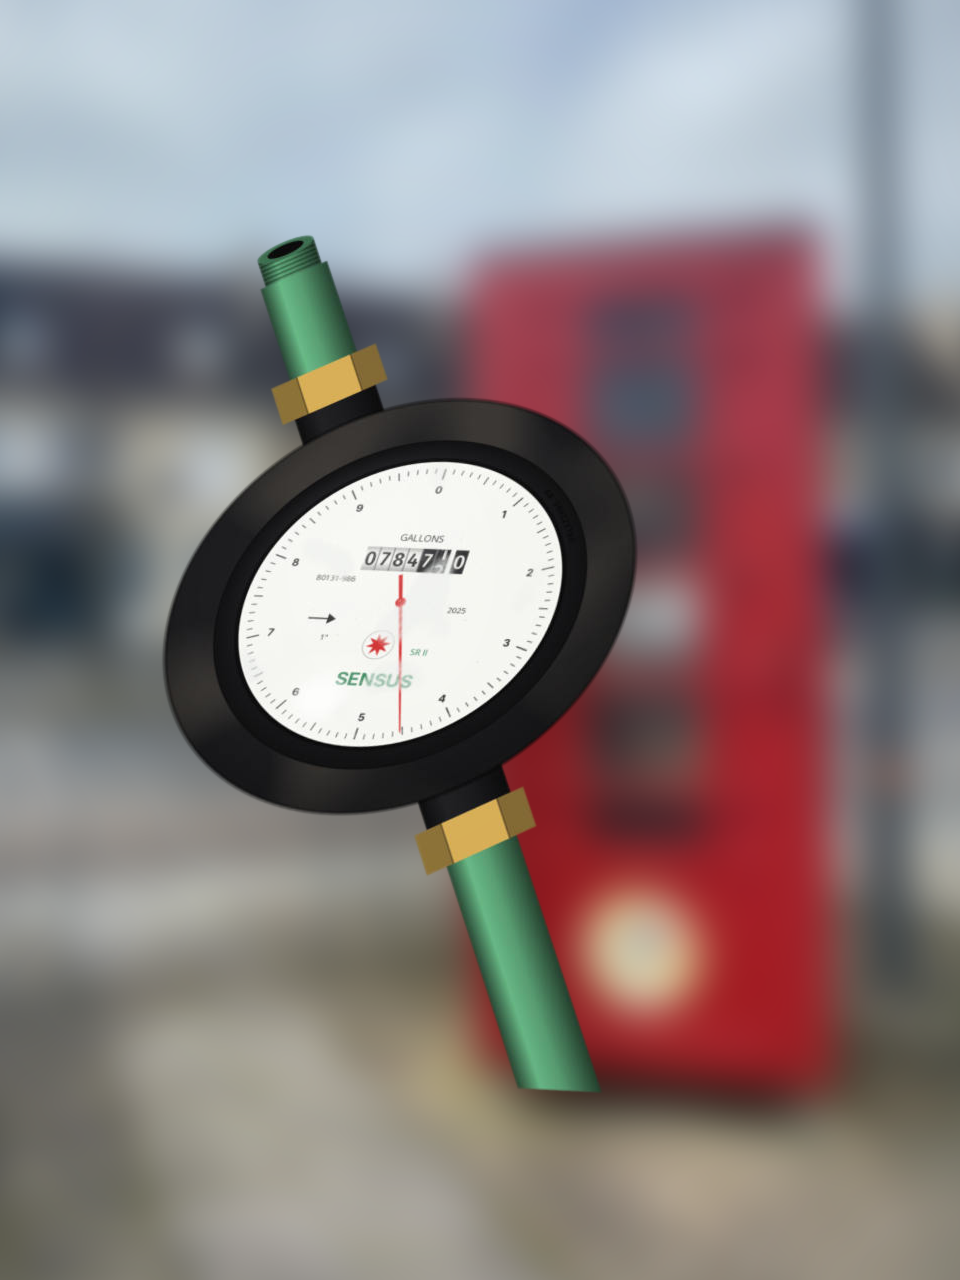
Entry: 784714.5 gal
